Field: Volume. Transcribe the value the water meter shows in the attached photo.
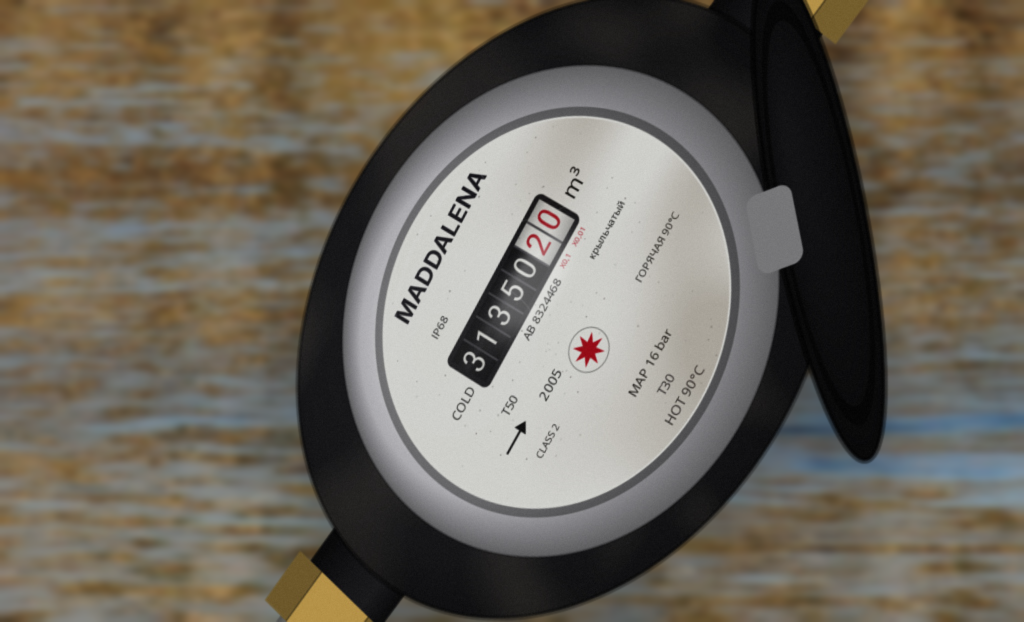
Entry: 31350.20 m³
